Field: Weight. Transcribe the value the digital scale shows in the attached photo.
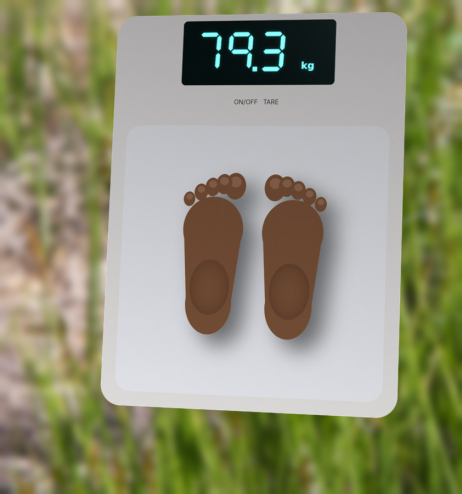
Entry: 79.3 kg
